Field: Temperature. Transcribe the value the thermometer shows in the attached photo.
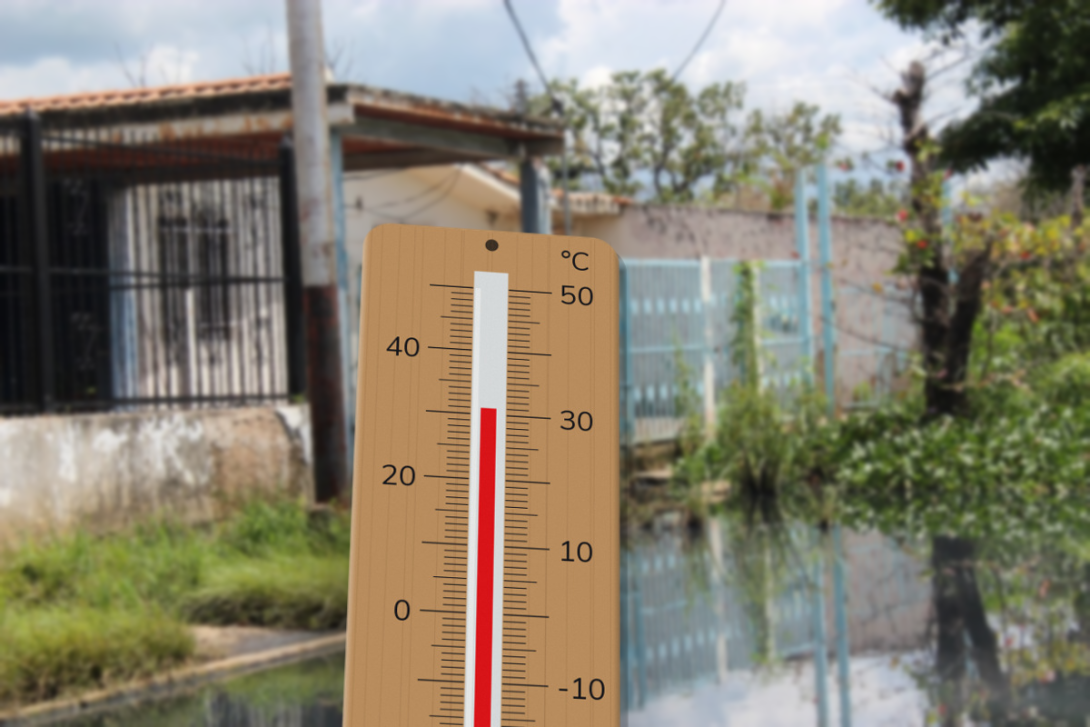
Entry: 31 °C
